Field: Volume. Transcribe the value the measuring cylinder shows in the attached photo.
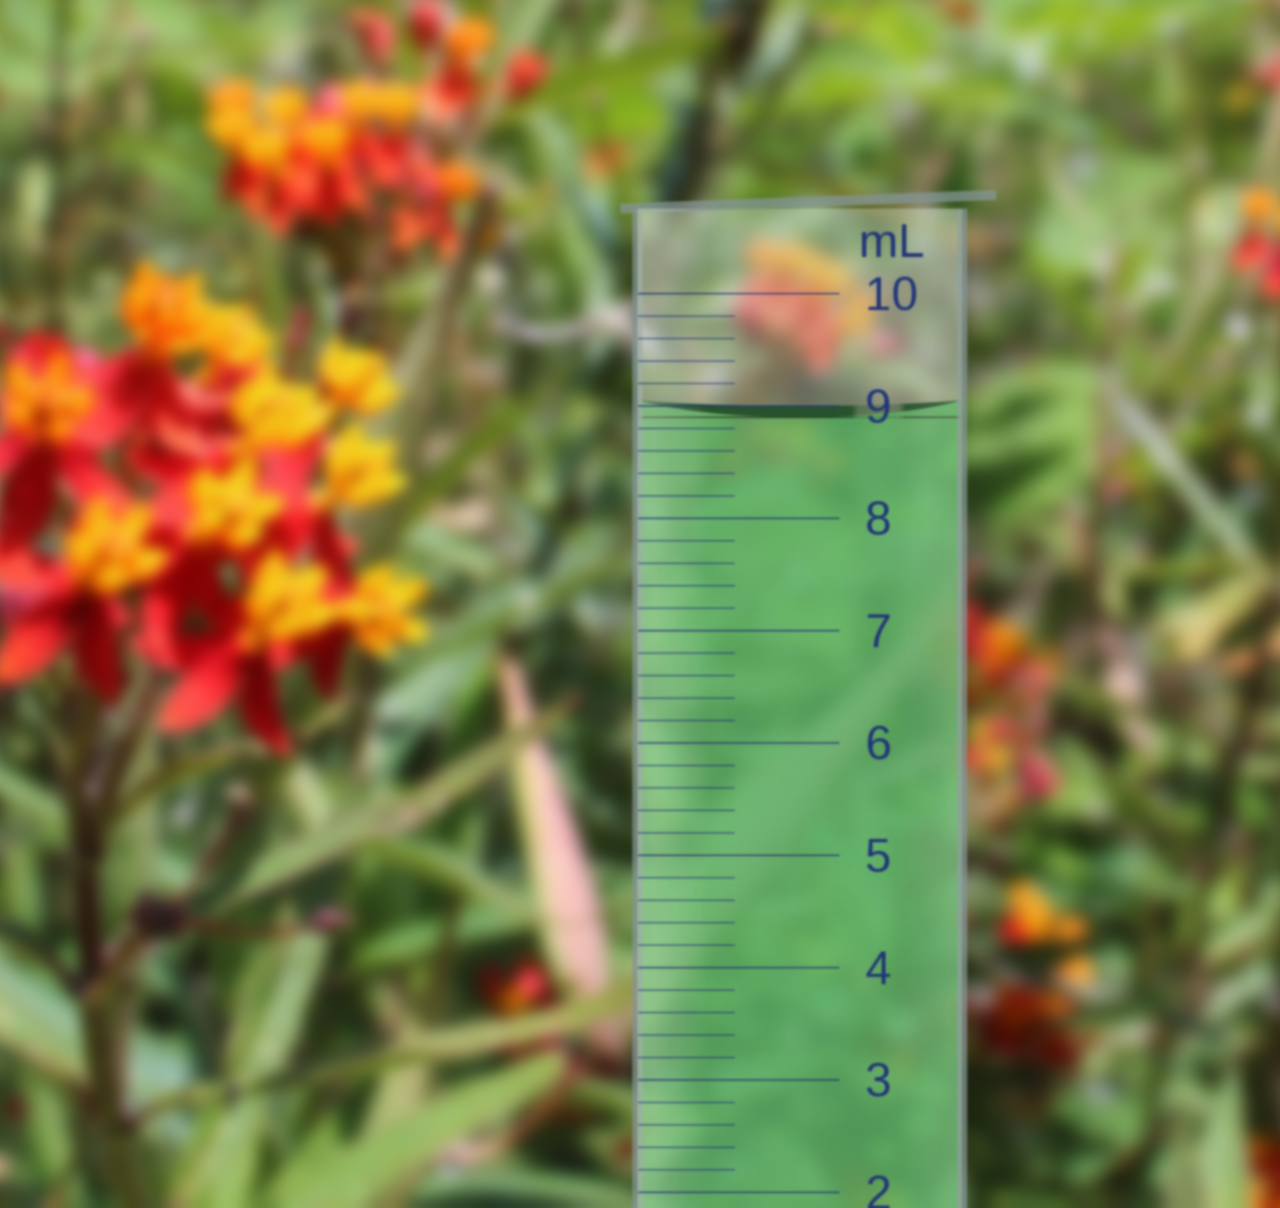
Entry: 8.9 mL
